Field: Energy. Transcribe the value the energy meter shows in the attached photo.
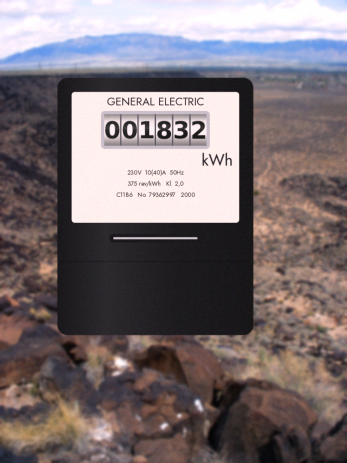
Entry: 1832 kWh
